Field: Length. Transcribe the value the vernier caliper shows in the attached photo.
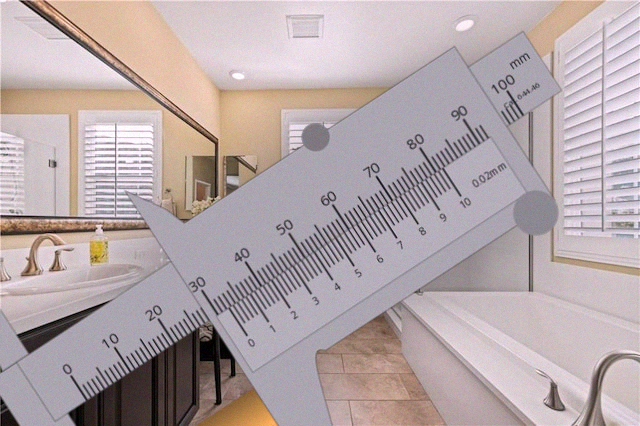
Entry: 32.5 mm
